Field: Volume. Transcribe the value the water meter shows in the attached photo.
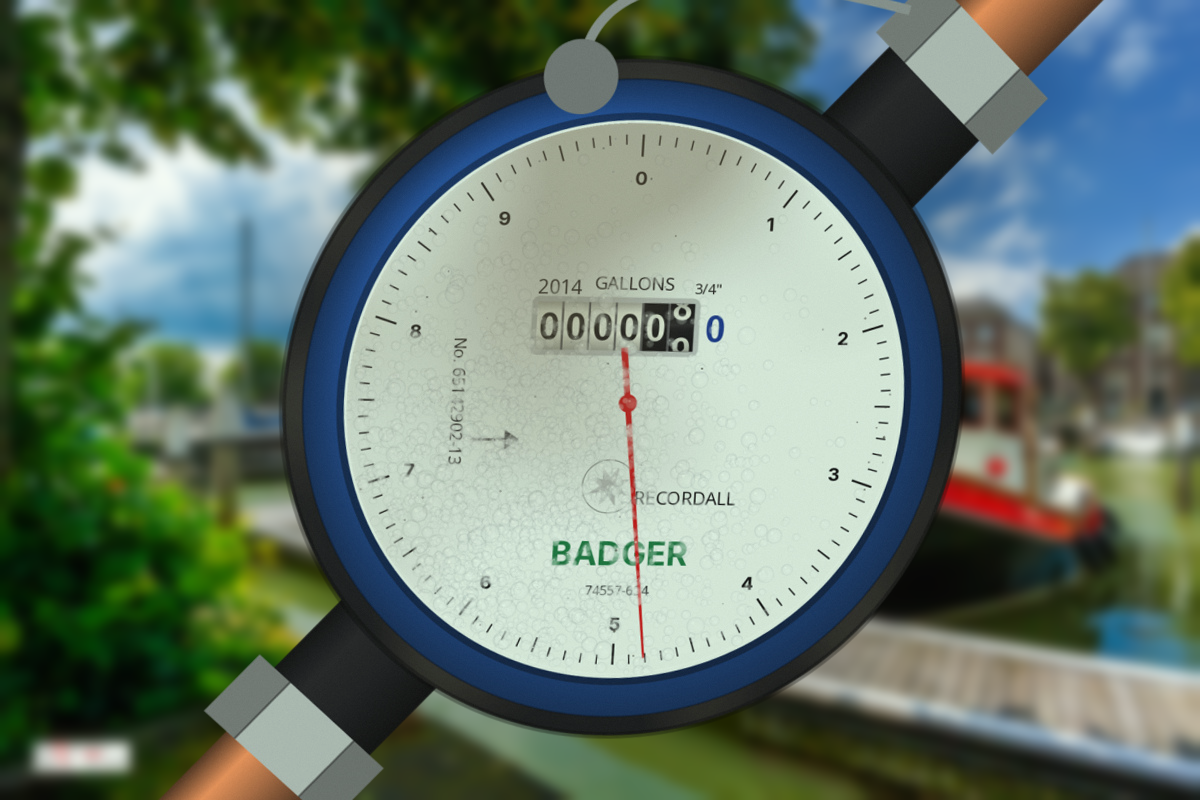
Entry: 84.8 gal
